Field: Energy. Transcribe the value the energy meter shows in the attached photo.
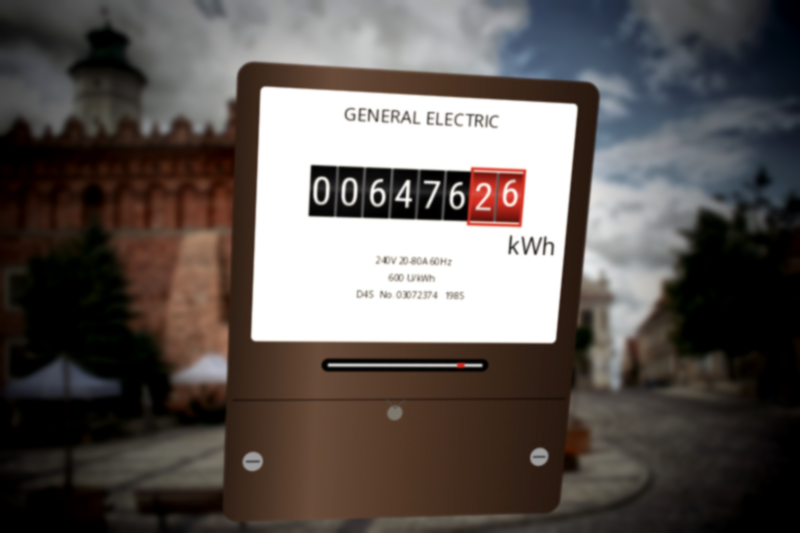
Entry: 6476.26 kWh
